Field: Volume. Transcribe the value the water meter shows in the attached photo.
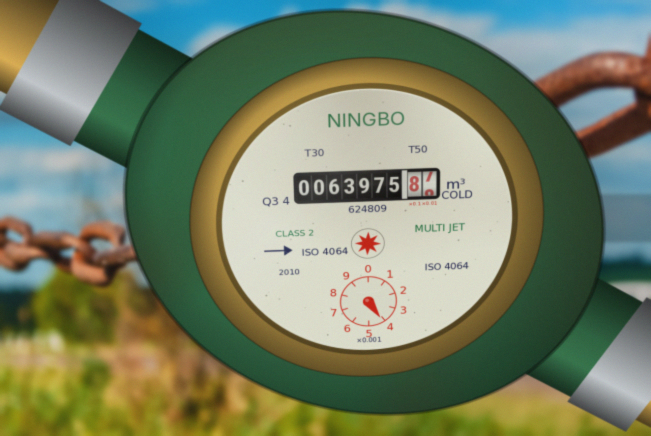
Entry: 63975.874 m³
